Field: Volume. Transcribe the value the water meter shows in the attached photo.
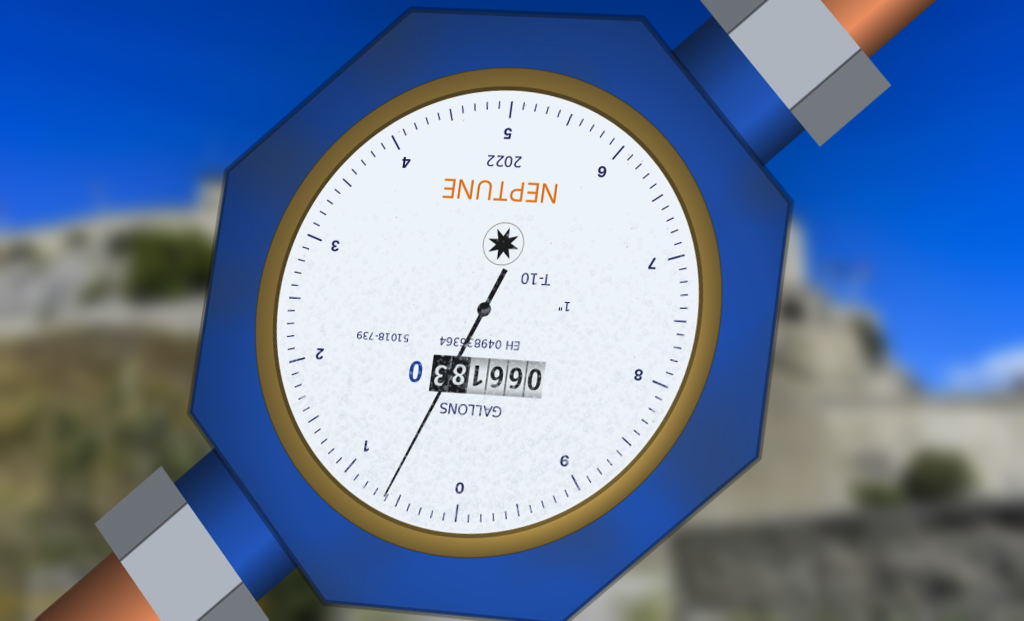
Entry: 661830.6 gal
